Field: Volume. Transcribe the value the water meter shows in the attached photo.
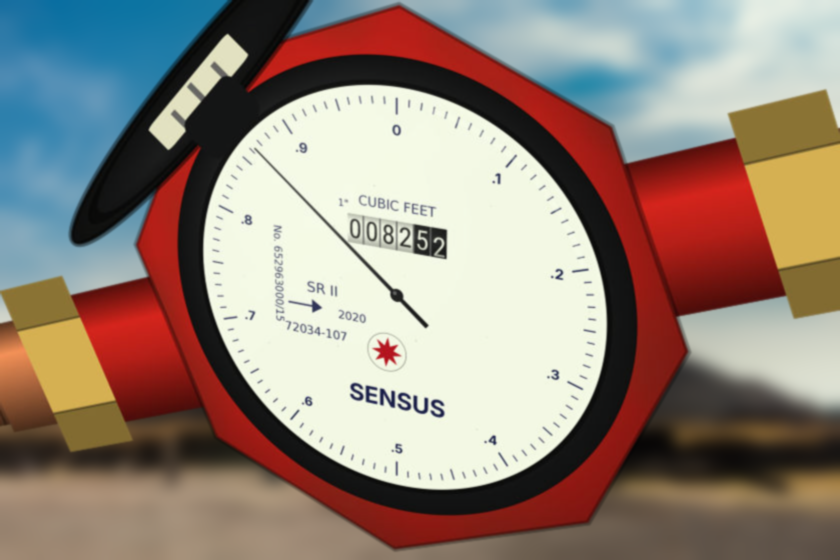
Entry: 8251.86 ft³
